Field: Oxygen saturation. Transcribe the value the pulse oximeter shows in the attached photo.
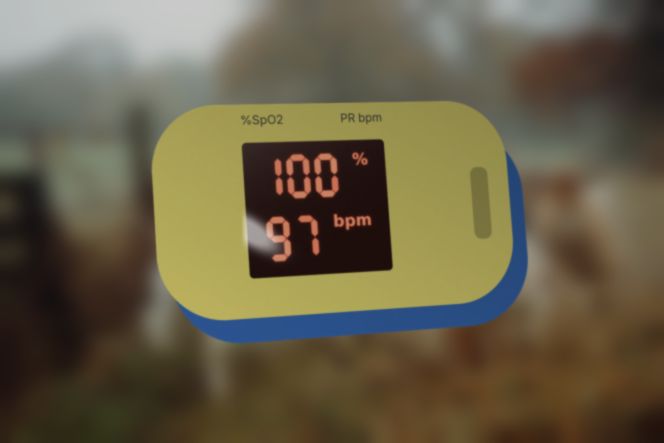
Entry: 100 %
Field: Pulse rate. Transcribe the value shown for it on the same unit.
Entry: 97 bpm
